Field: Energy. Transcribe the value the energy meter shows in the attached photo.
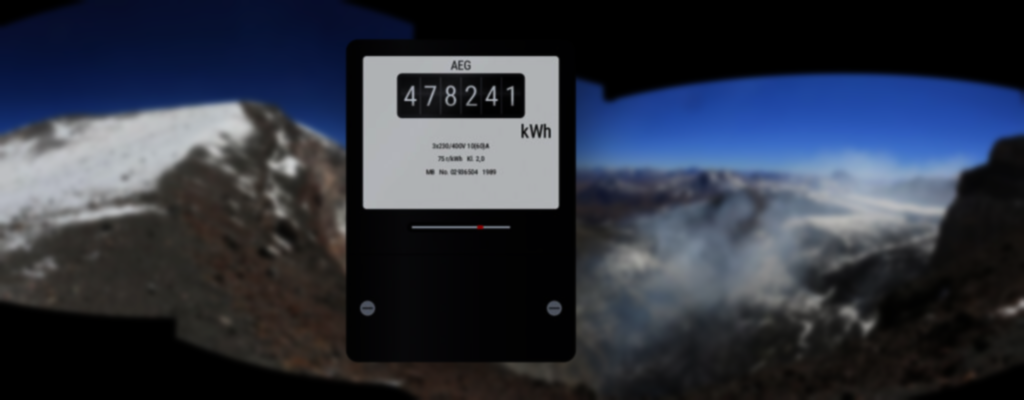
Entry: 478241 kWh
